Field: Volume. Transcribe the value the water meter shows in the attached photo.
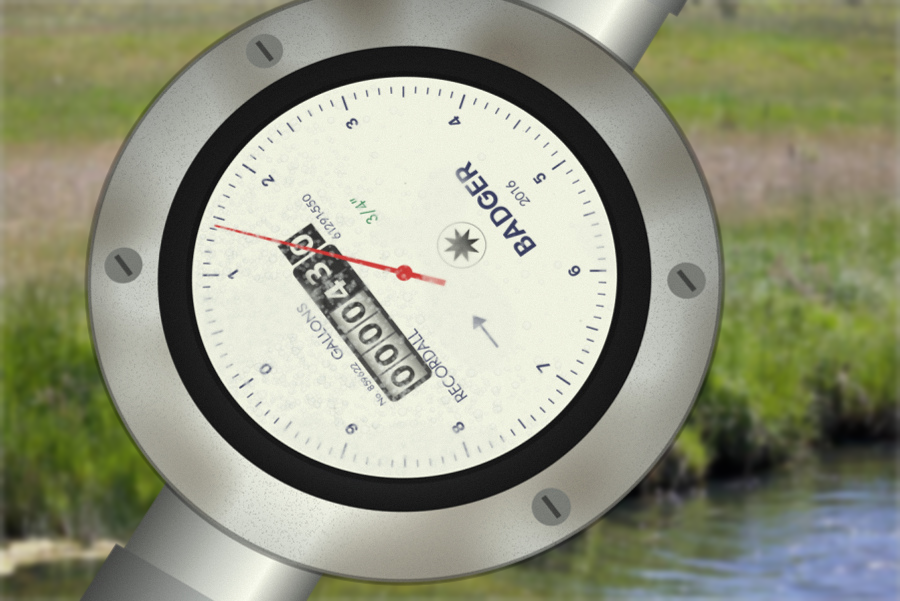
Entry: 431.4 gal
